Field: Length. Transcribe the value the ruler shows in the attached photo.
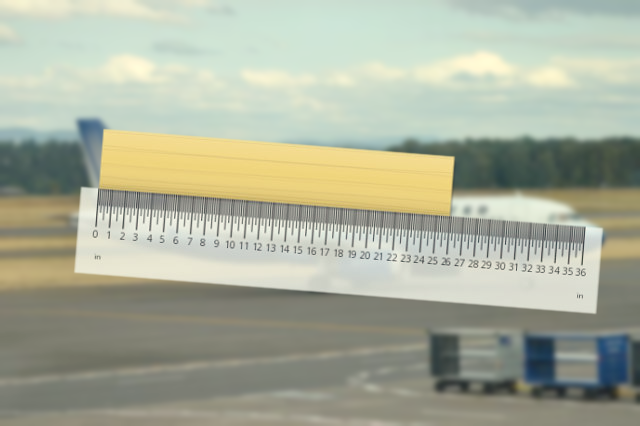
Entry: 26 in
